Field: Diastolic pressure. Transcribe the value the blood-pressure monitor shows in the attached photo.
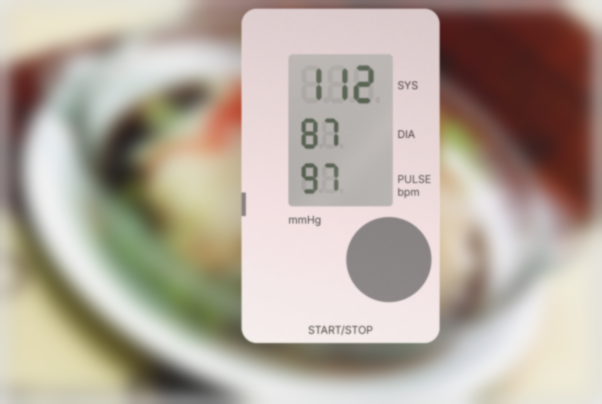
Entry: 87 mmHg
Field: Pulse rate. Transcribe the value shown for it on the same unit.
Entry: 97 bpm
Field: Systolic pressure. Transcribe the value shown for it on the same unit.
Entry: 112 mmHg
